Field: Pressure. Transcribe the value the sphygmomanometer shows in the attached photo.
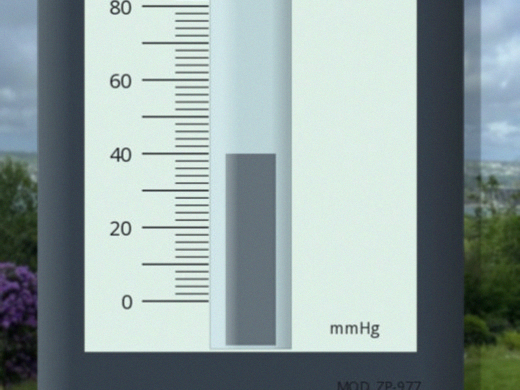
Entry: 40 mmHg
